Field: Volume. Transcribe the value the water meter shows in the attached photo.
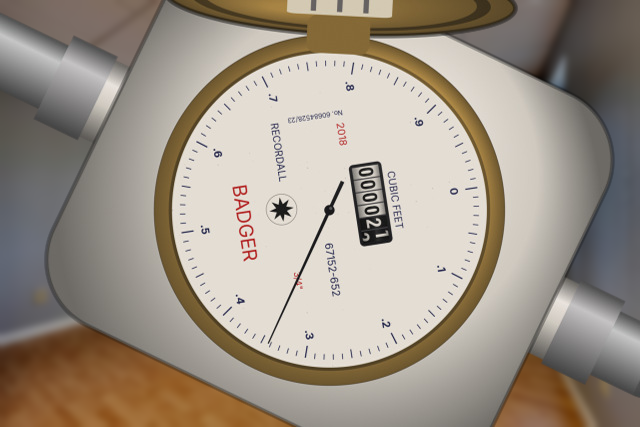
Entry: 21.34 ft³
